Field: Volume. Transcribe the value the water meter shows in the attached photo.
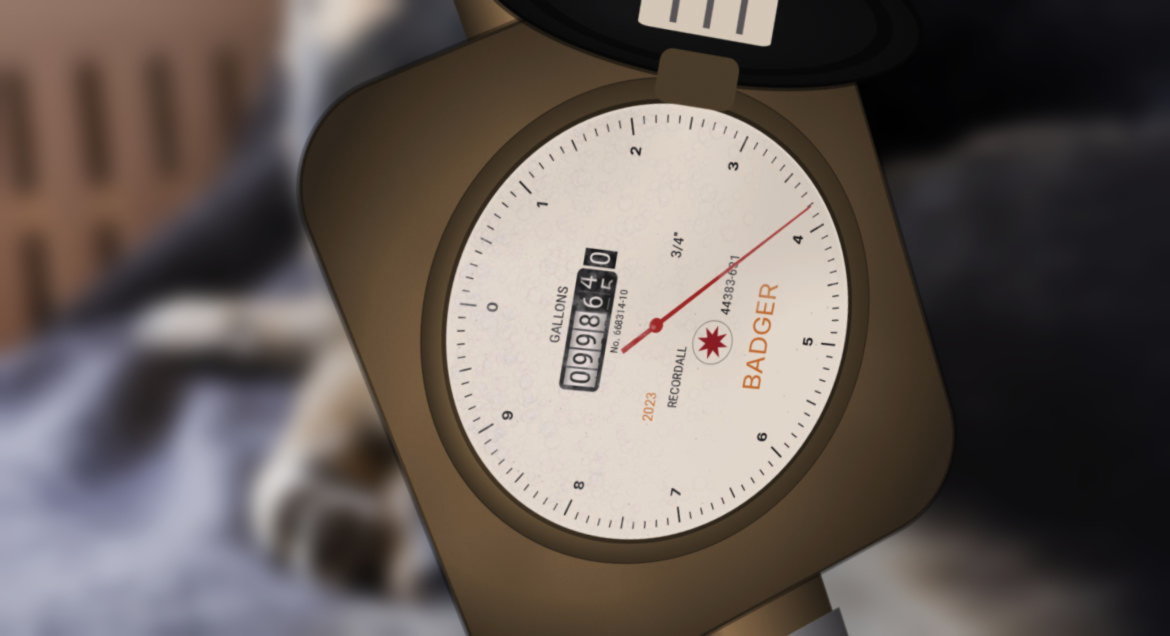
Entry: 998643.8 gal
